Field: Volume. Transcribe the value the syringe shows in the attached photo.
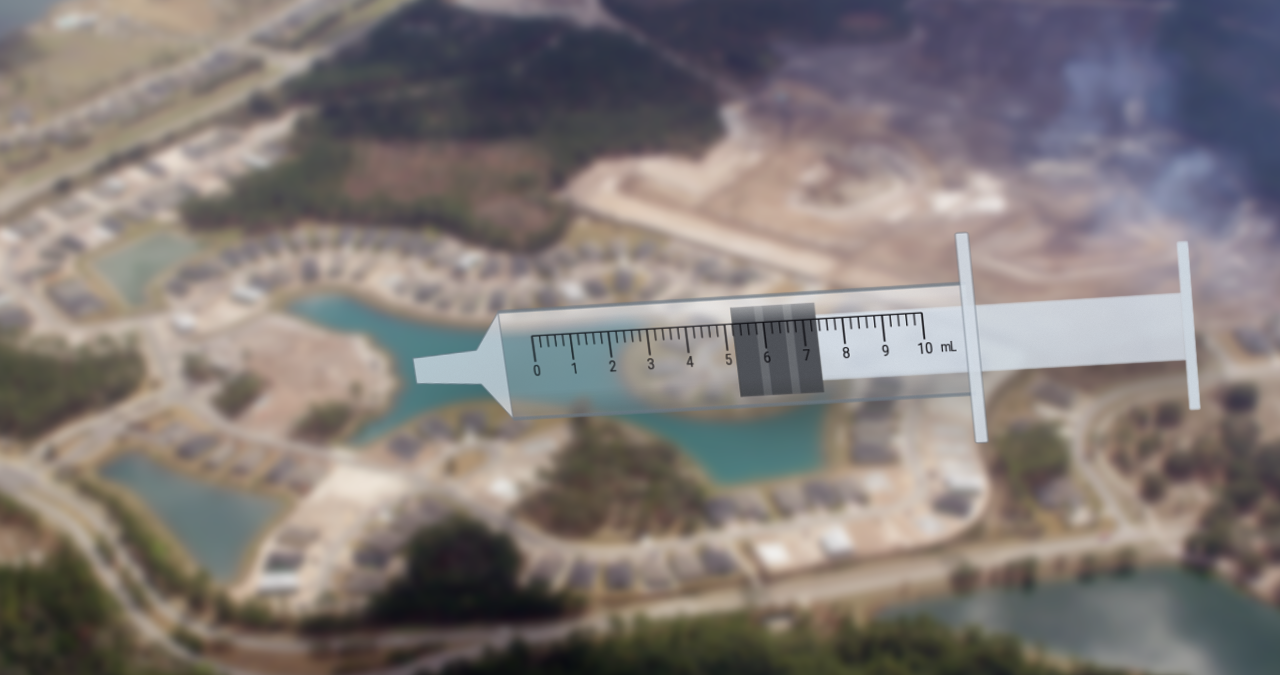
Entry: 5.2 mL
